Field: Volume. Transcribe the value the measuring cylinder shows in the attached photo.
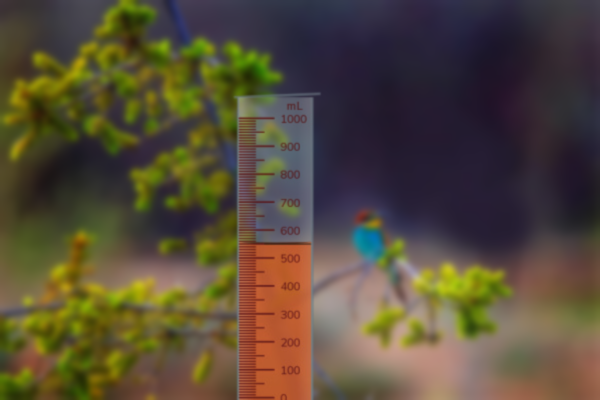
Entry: 550 mL
